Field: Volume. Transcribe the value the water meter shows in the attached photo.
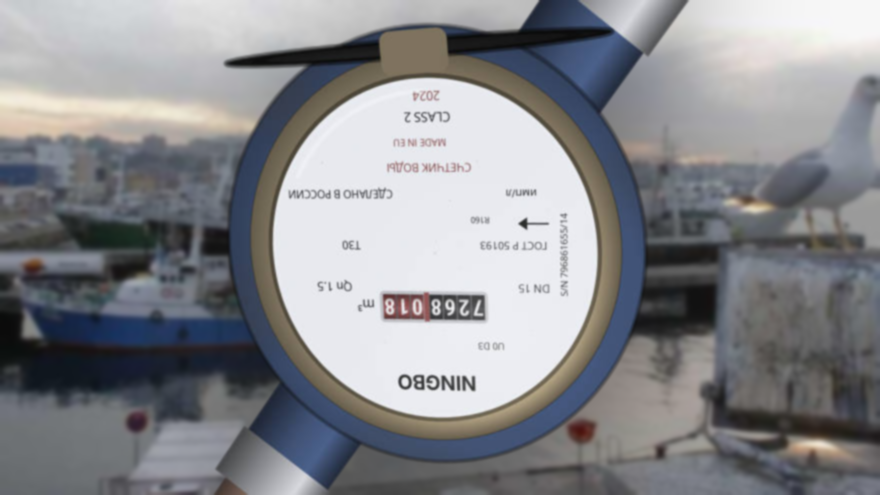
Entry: 7268.018 m³
